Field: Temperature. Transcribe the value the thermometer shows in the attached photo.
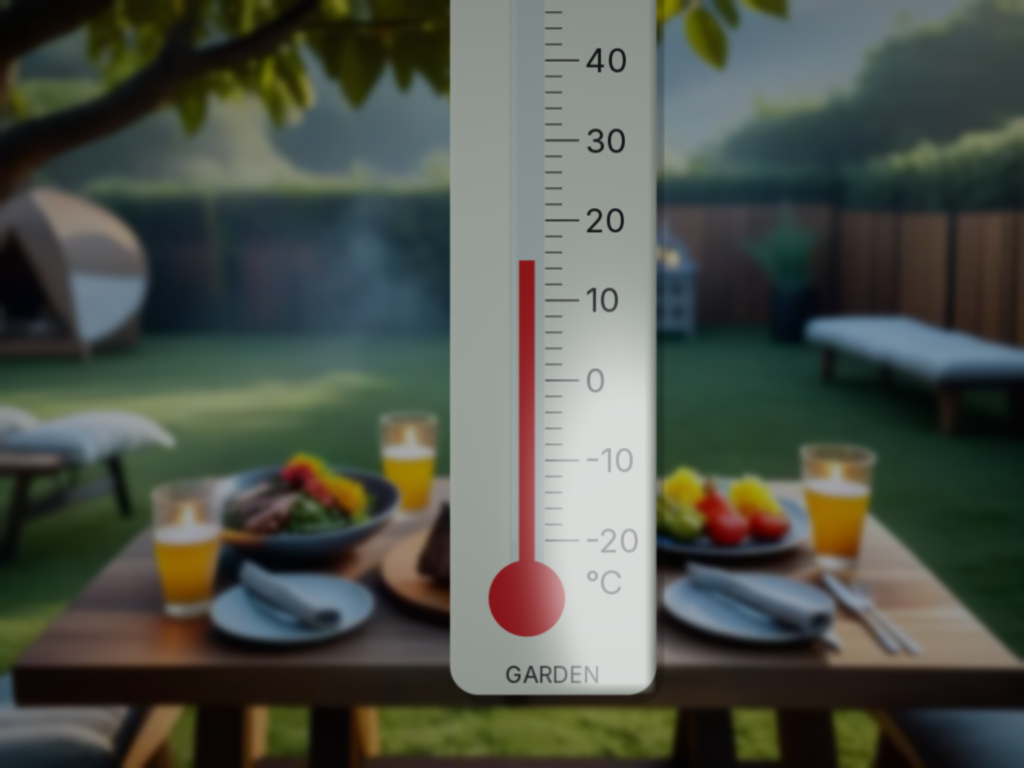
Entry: 15 °C
